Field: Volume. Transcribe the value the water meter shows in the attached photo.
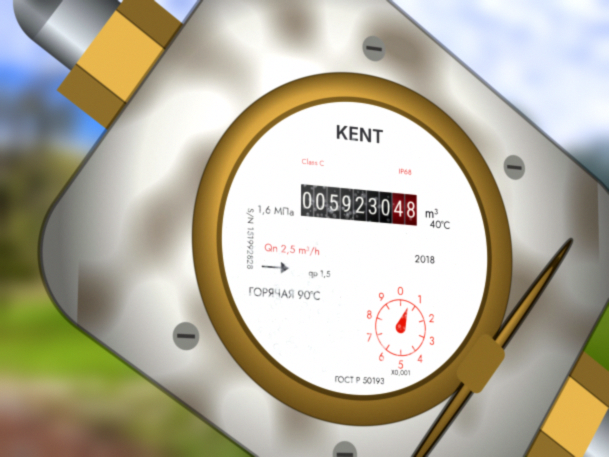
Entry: 59230.480 m³
